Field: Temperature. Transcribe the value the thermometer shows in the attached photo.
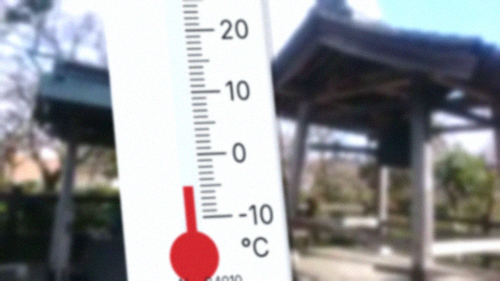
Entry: -5 °C
